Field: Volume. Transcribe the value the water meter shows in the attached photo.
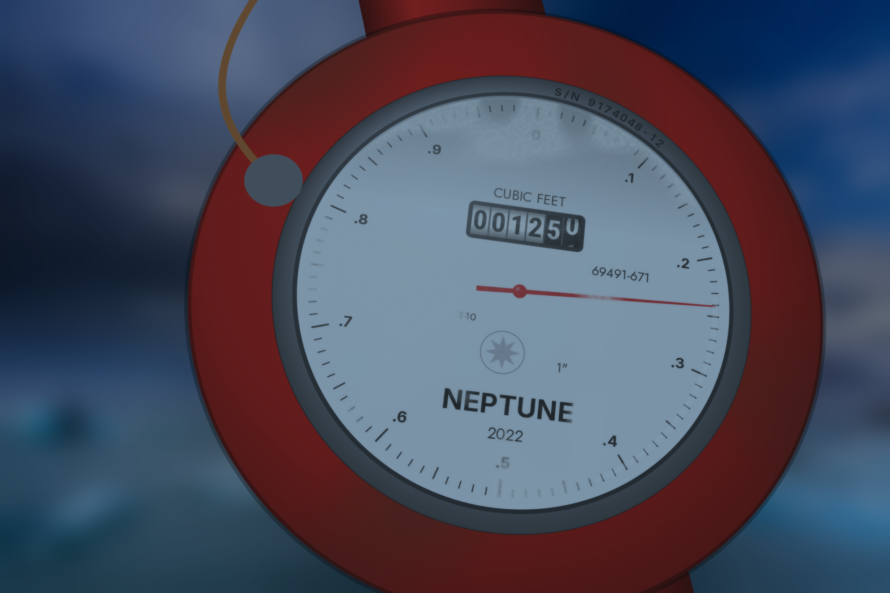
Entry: 1250.24 ft³
